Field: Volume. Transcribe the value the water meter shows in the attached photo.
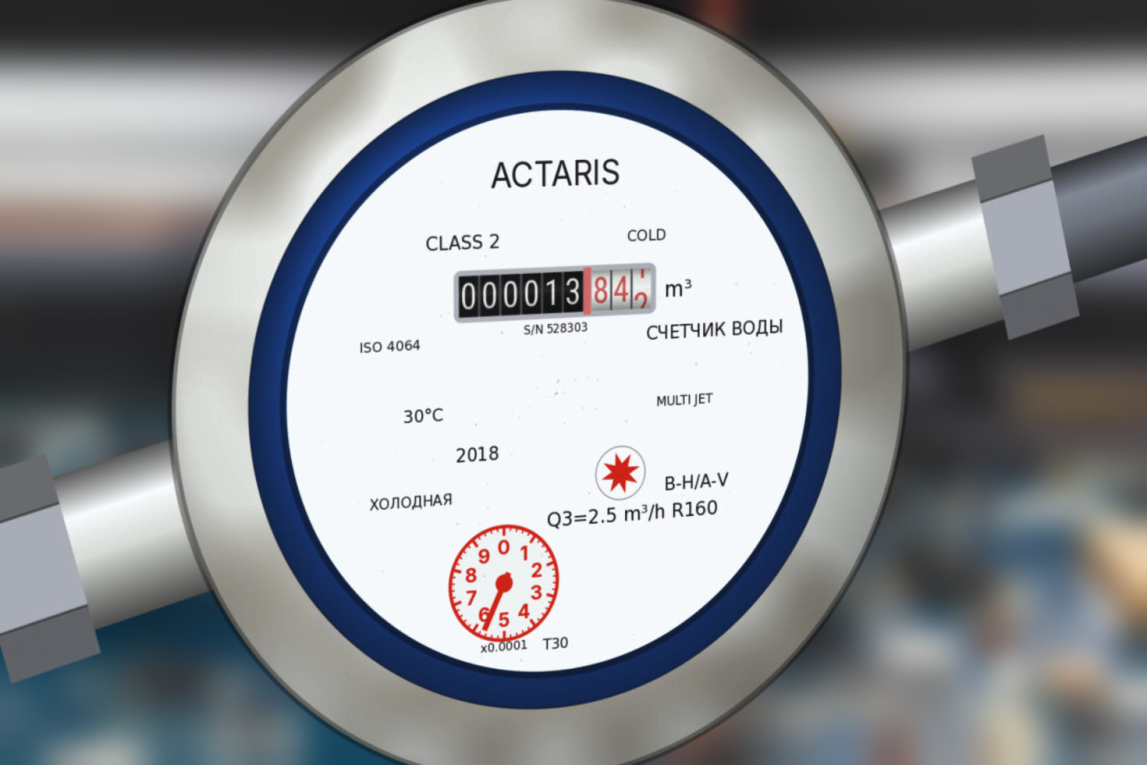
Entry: 13.8415 m³
